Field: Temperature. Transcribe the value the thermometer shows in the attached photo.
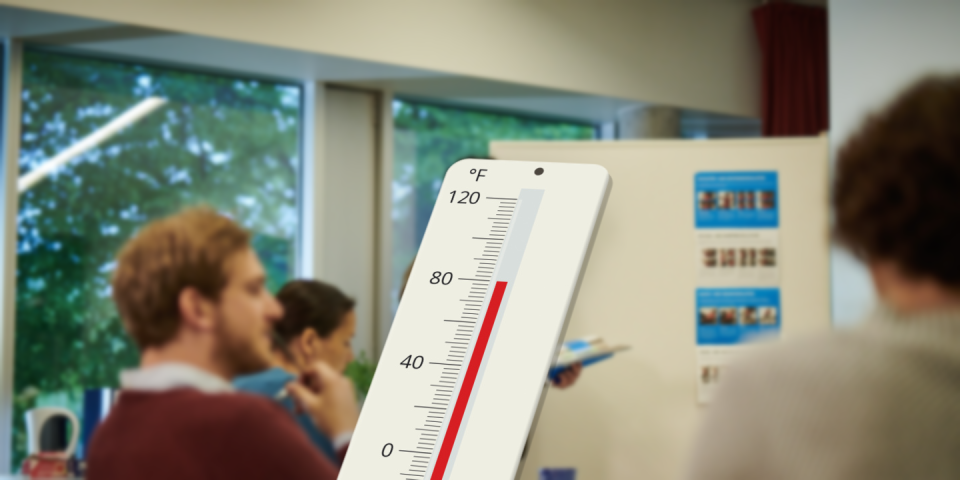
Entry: 80 °F
